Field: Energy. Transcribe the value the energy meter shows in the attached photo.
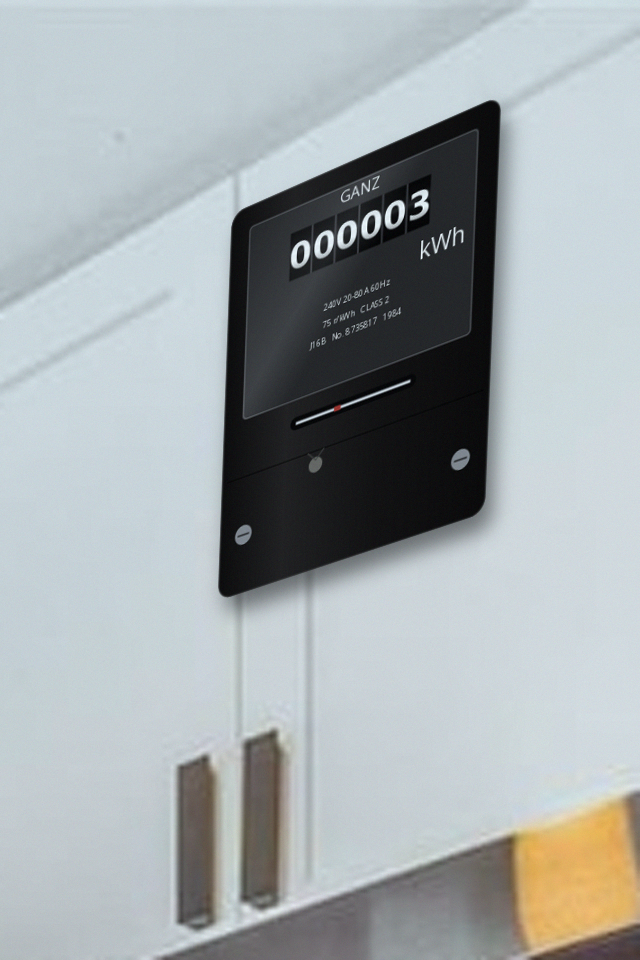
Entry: 3 kWh
